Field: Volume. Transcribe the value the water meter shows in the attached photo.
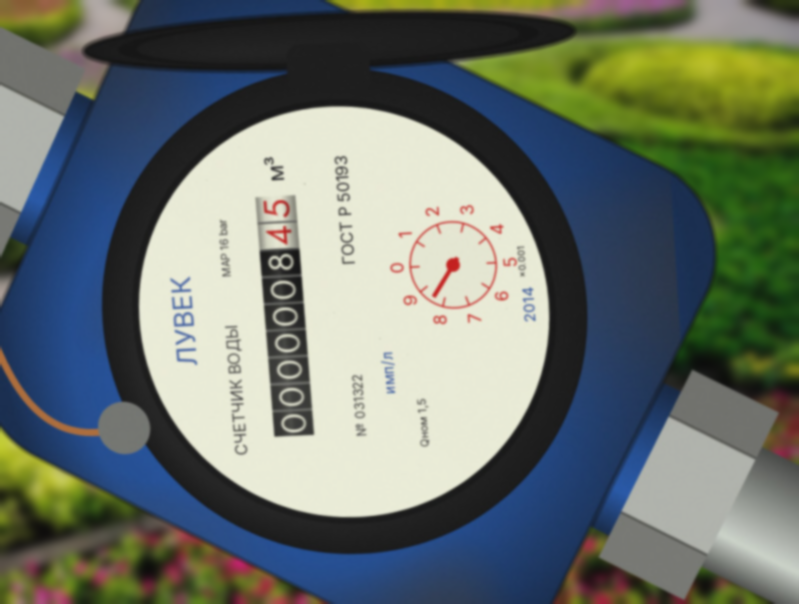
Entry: 8.458 m³
